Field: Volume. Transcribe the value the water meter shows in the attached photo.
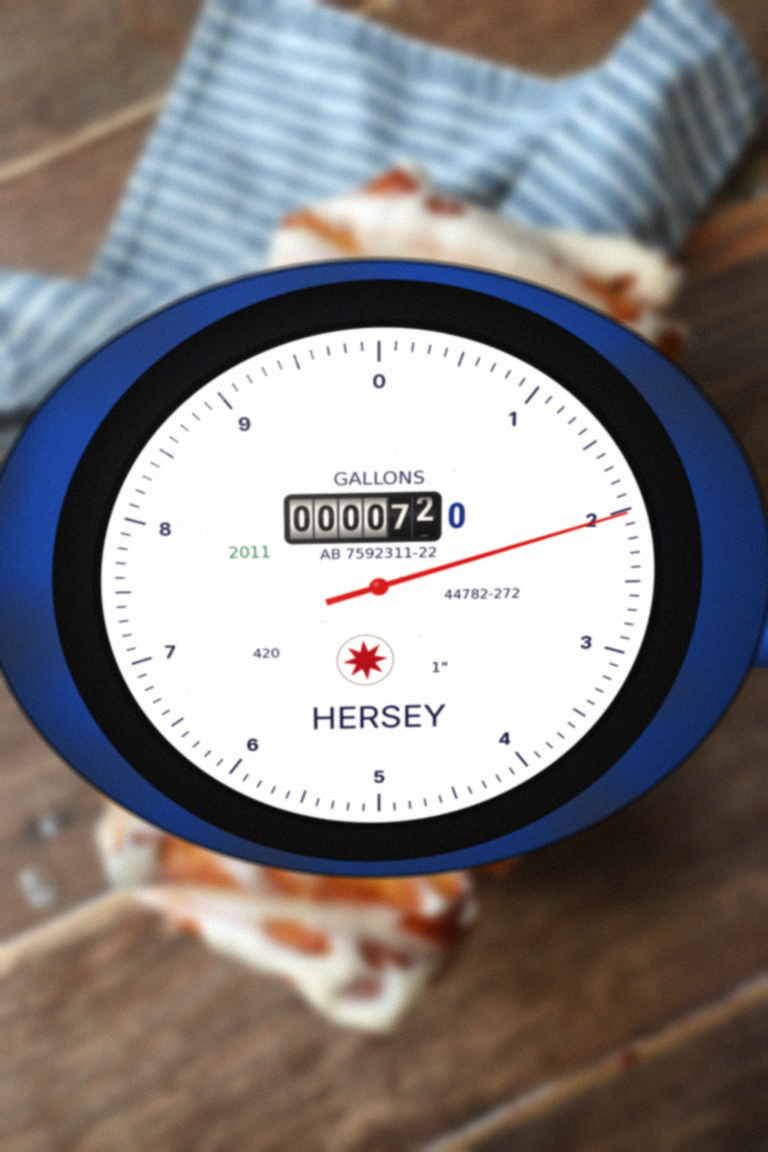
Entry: 722.0 gal
